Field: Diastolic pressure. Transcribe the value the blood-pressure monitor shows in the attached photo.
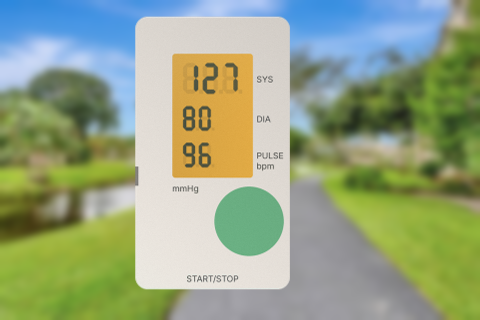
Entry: 80 mmHg
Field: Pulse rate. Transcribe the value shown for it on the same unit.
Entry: 96 bpm
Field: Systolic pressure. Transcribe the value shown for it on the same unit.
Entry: 127 mmHg
